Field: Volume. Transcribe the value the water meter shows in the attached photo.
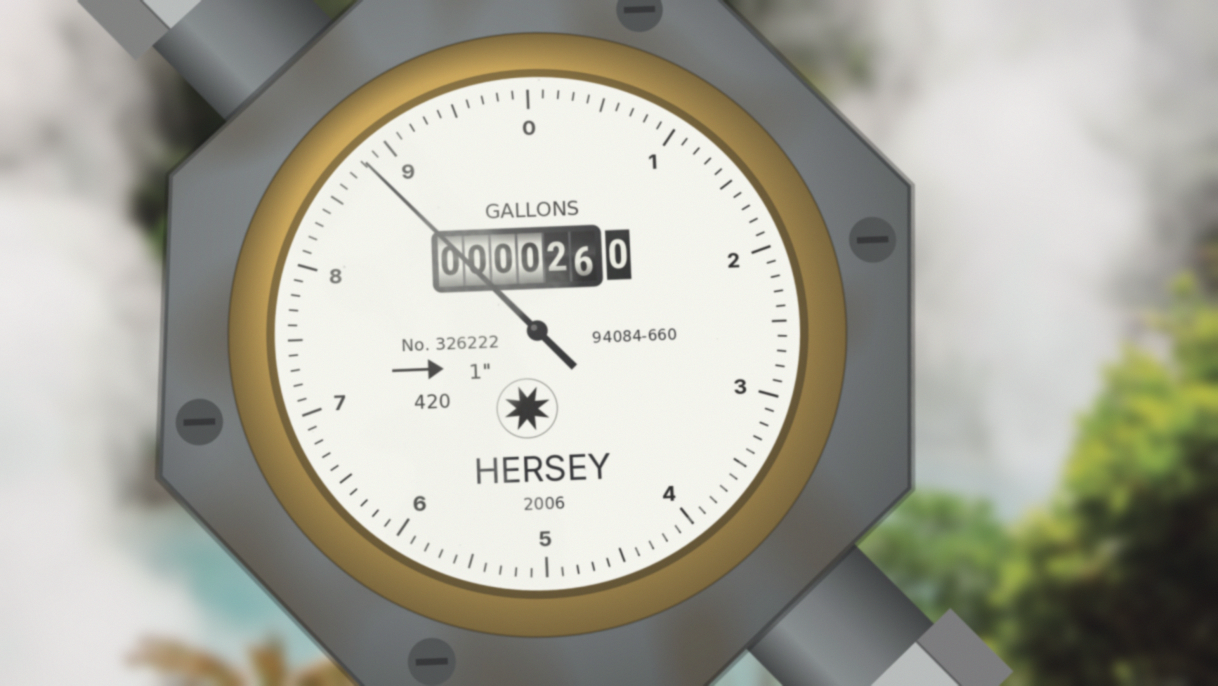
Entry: 258.8 gal
